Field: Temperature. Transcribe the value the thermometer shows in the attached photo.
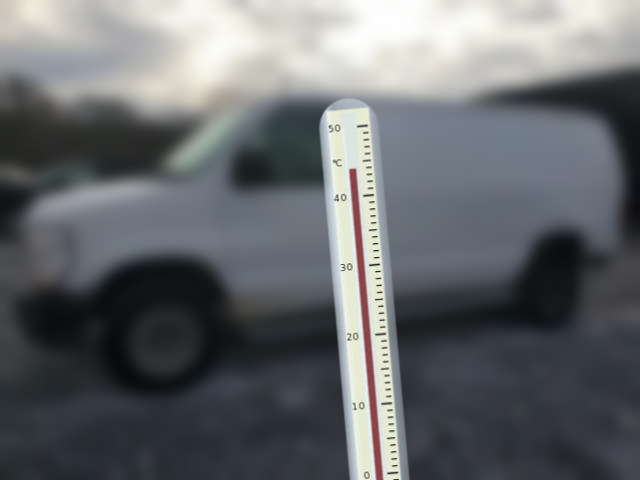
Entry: 44 °C
